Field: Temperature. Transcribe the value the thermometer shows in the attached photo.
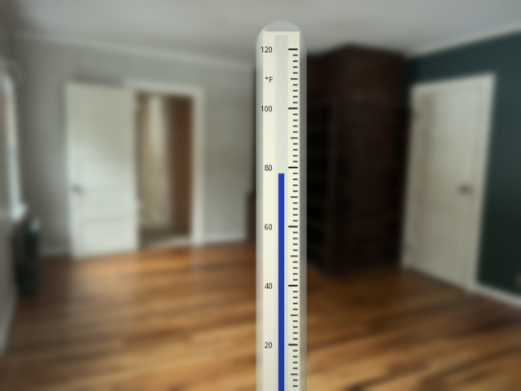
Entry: 78 °F
